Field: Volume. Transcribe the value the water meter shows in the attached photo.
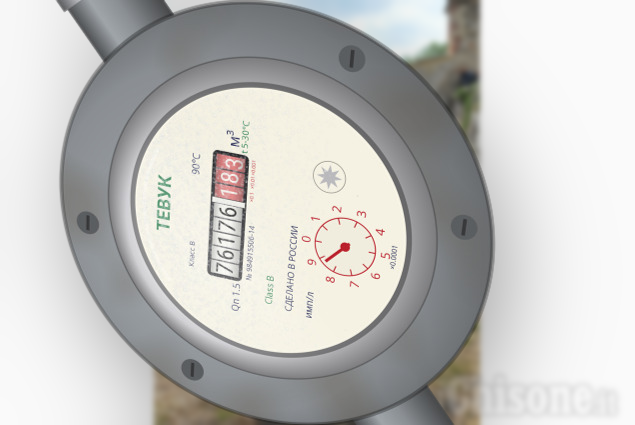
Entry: 76176.1828 m³
